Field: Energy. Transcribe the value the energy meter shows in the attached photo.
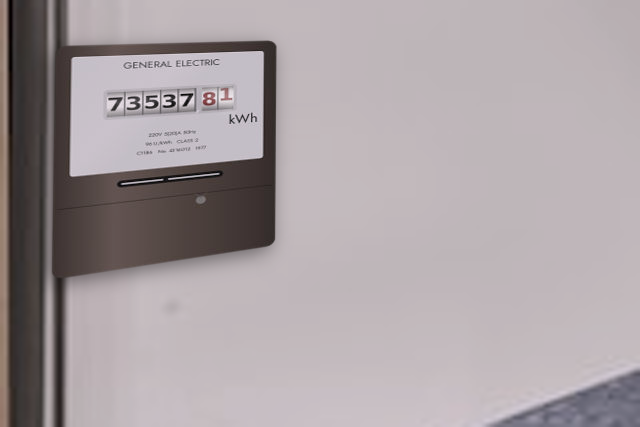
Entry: 73537.81 kWh
